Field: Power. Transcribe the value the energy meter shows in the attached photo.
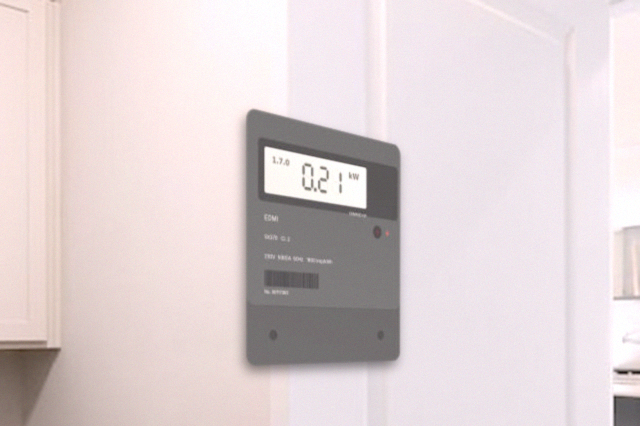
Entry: 0.21 kW
